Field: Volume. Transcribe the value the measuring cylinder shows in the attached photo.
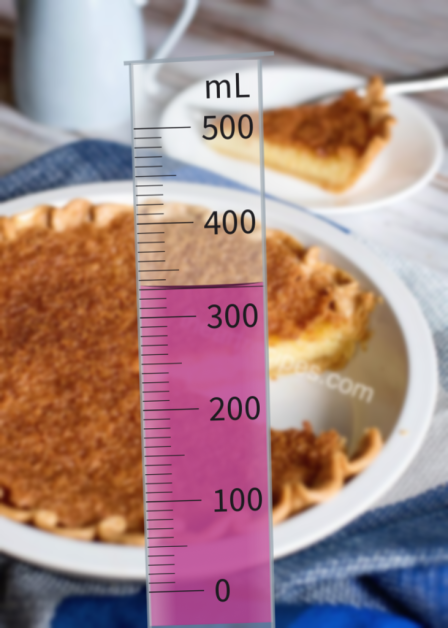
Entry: 330 mL
